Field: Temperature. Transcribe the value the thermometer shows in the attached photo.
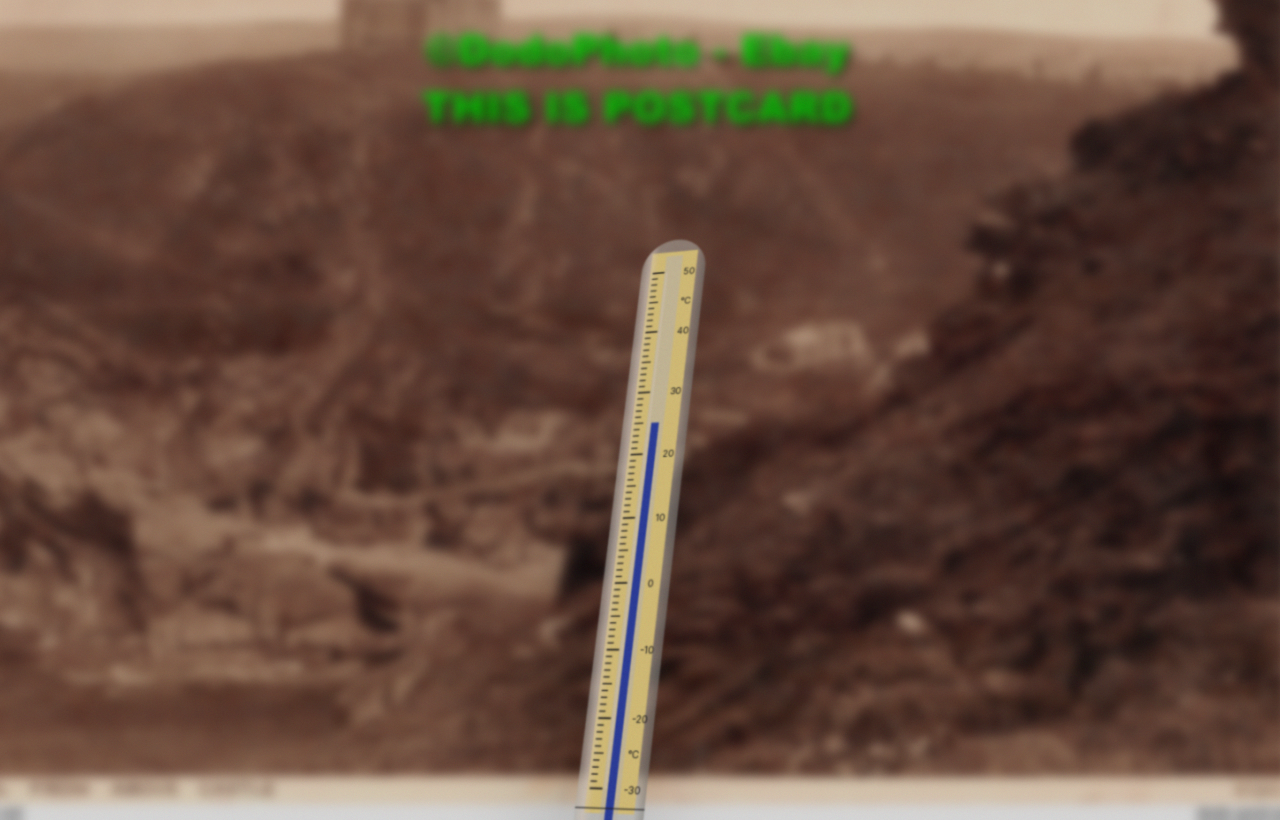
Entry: 25 °C
